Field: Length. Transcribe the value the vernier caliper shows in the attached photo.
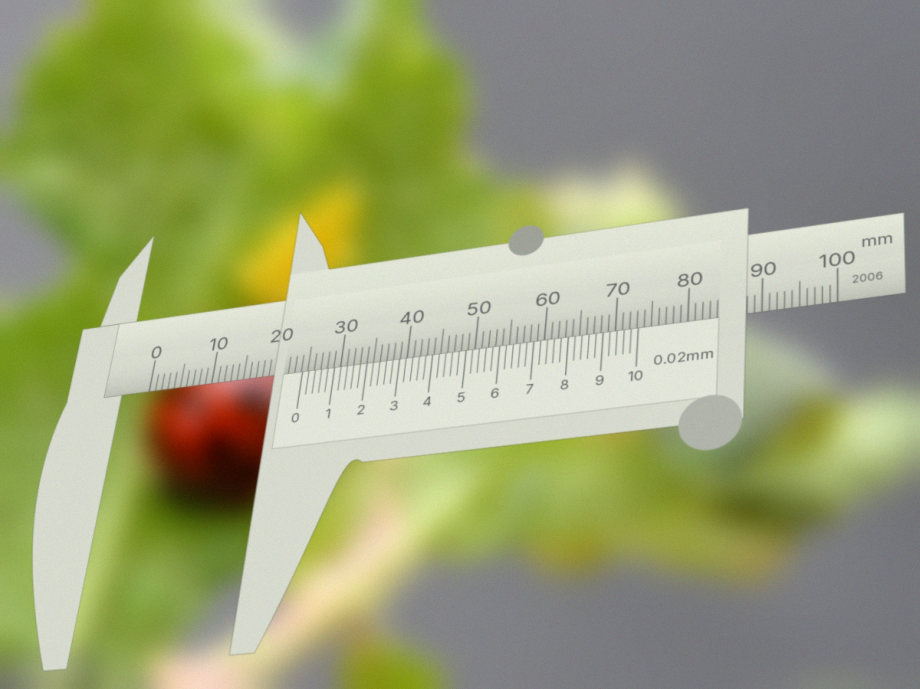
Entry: 24.2 mm
